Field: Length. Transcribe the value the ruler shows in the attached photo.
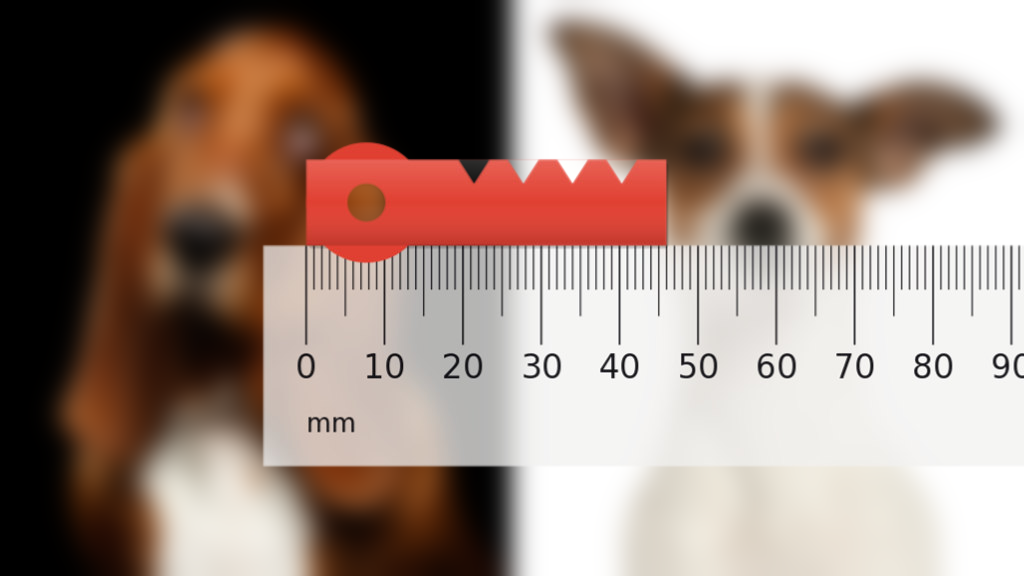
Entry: 46 mm
